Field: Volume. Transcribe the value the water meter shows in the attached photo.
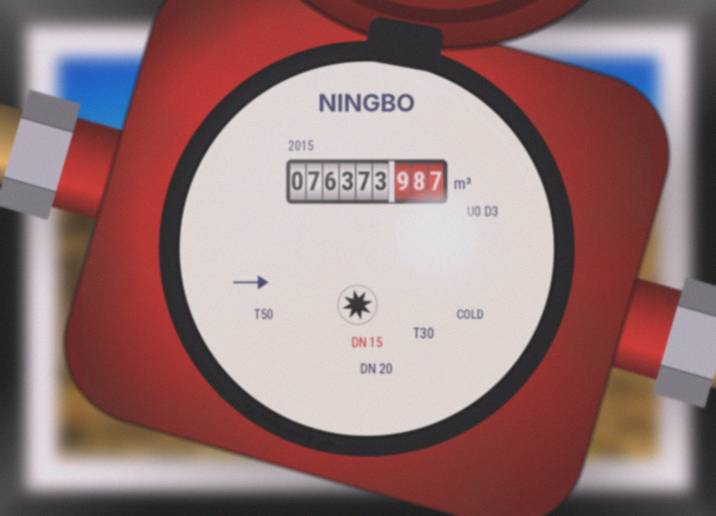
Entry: 76373.987 m³
